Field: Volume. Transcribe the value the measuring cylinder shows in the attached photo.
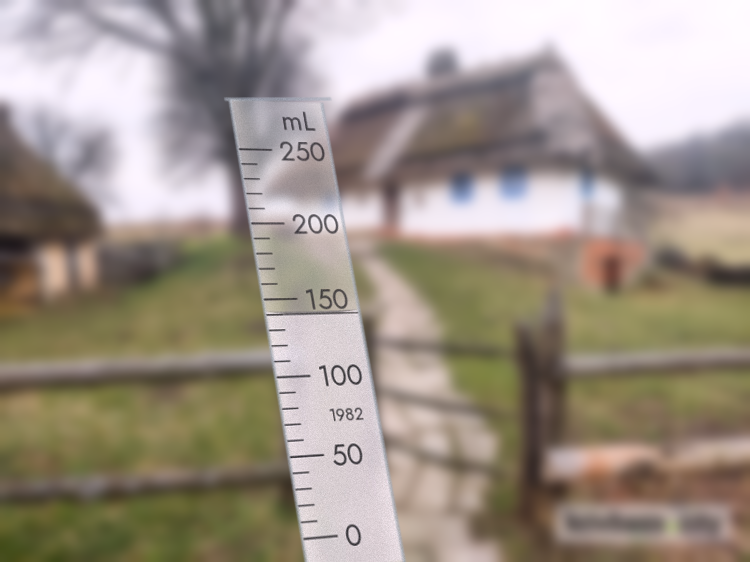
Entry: 140 mL
